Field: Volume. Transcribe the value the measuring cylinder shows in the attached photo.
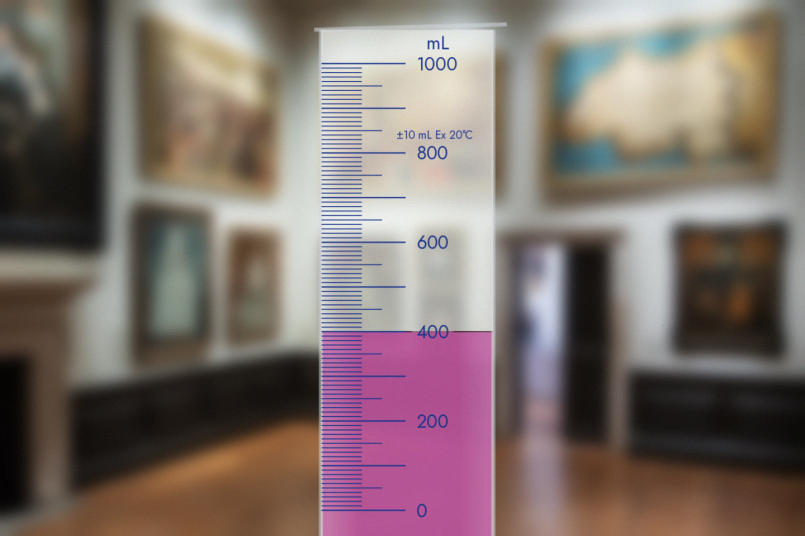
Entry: 400 mL
